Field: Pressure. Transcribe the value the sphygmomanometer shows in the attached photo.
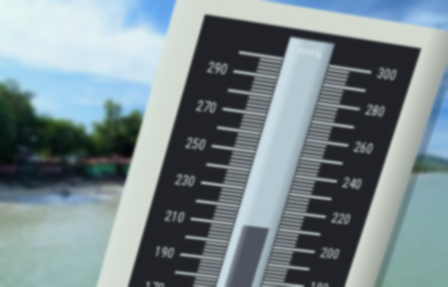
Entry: 210 mmHg
